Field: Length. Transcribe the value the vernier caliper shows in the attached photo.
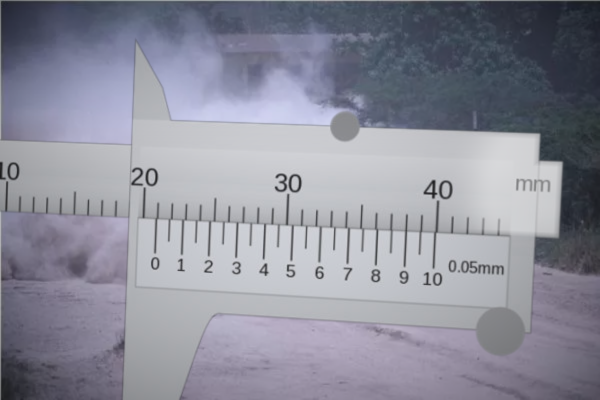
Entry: 20.9 mm
